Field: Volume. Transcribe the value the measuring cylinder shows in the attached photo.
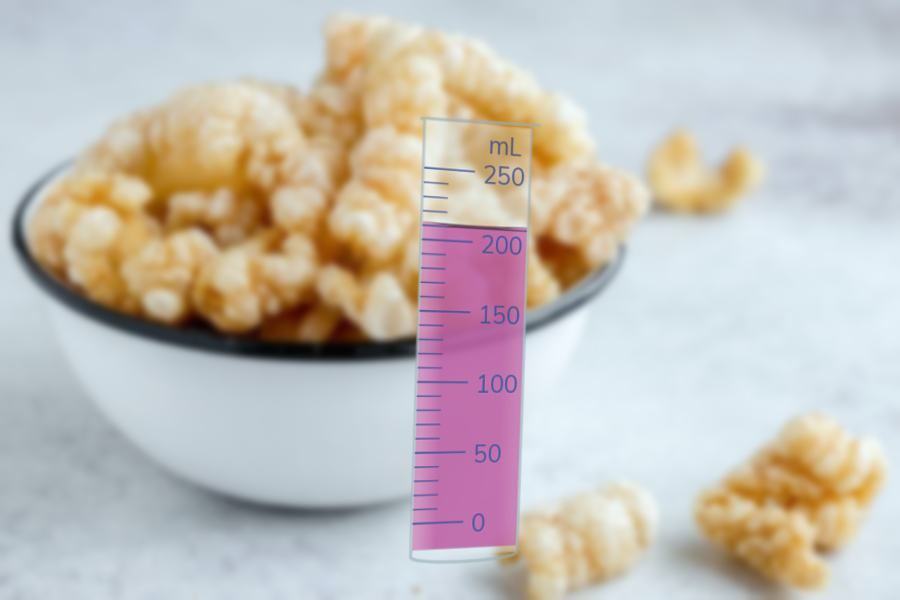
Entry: 210 mL
